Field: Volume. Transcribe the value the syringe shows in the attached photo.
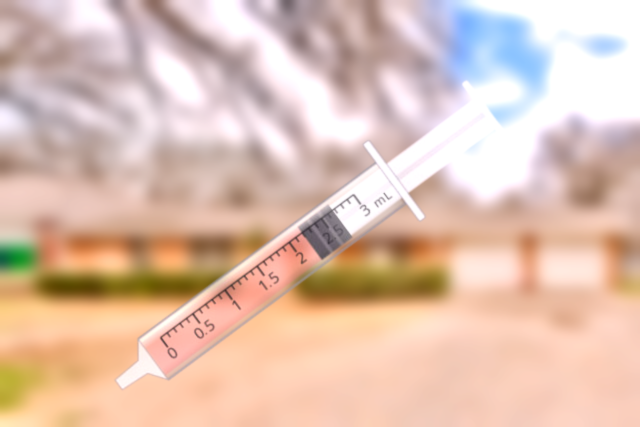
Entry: 2.2 mL
